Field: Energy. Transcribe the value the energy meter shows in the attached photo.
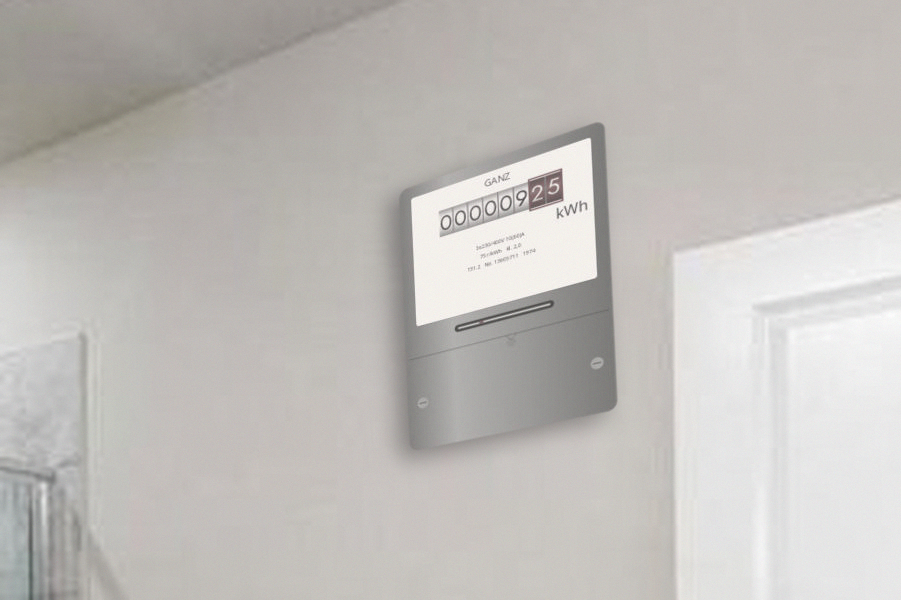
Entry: 9.25 kWh
